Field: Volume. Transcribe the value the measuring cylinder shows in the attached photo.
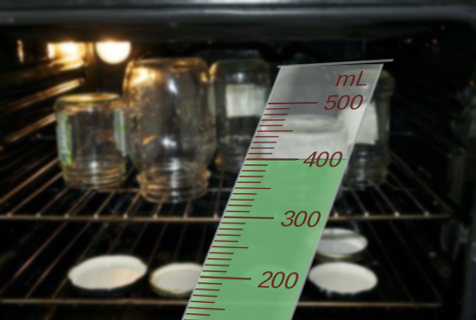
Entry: 400 mL
